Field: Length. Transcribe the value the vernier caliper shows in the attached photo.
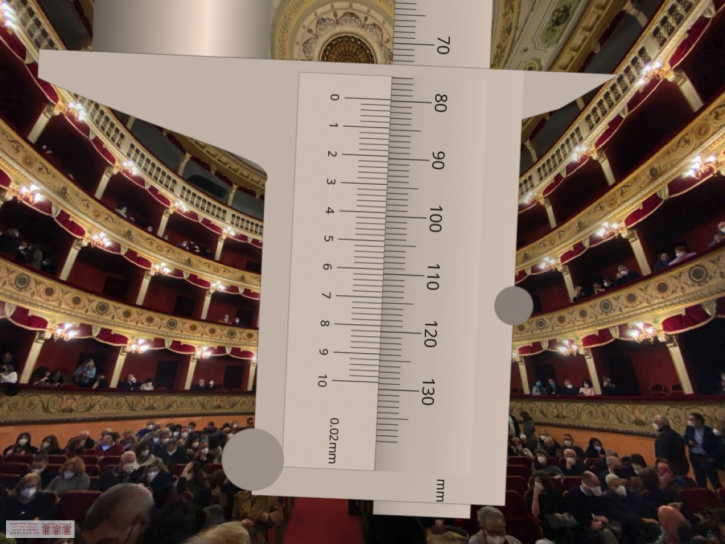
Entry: 79.8 mm
